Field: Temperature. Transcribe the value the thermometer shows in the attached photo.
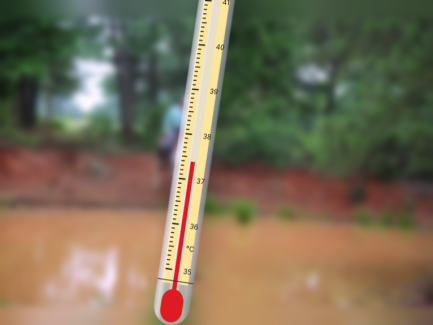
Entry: 37.4 °C
